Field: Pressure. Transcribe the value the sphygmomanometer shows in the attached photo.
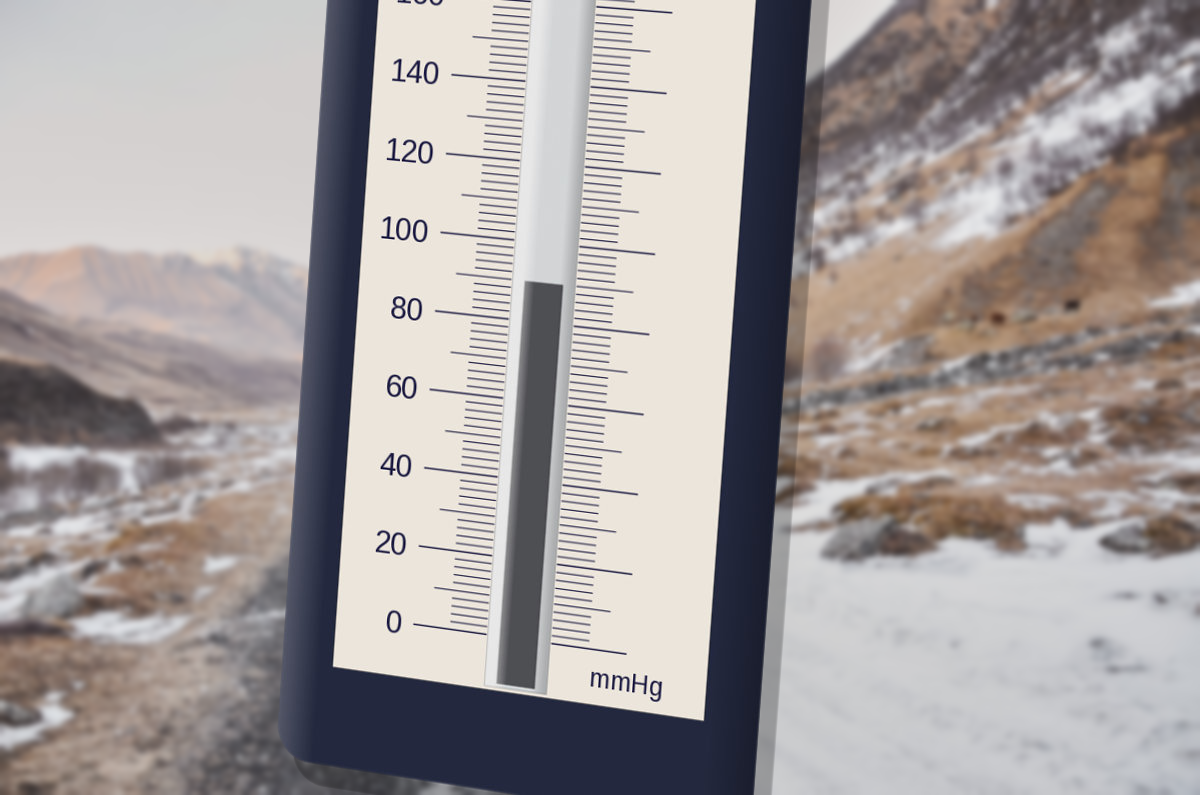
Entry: 90 mmHg
